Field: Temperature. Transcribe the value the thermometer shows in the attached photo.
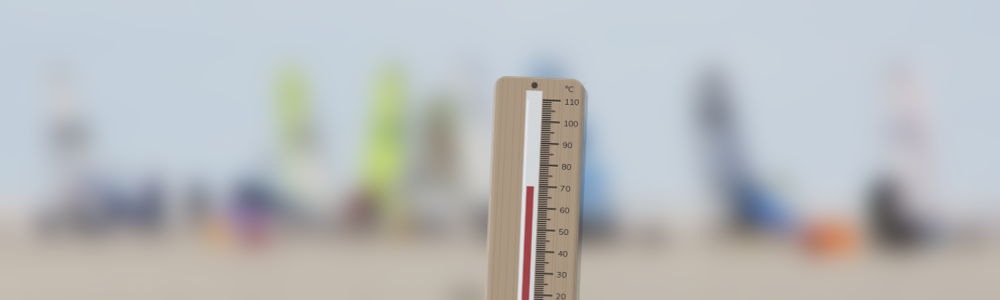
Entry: 70 °C
